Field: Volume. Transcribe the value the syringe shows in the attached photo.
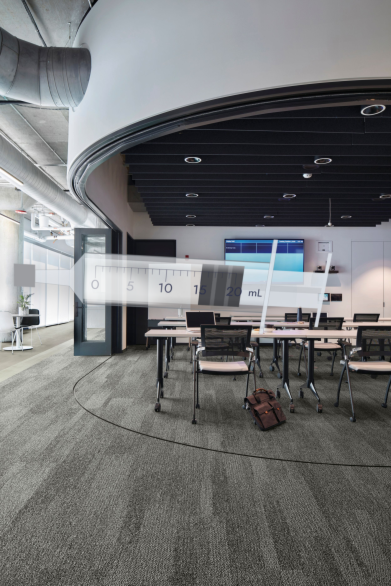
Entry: 15 mL
